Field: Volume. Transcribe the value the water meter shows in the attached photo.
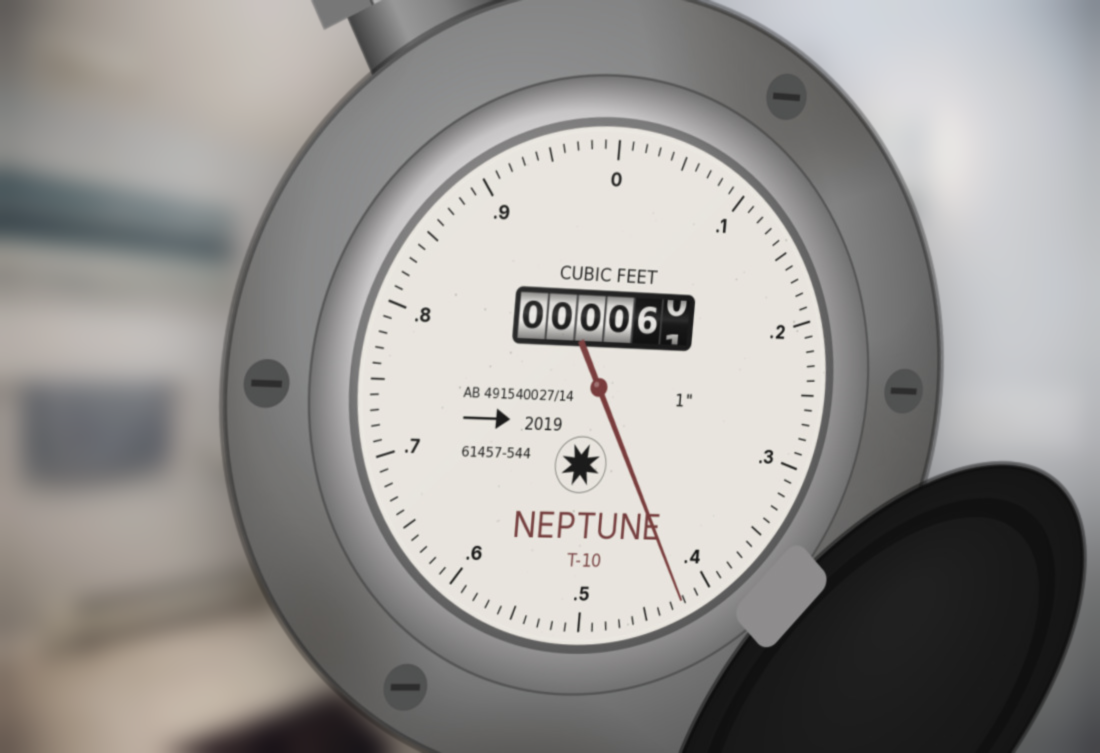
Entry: 60.42 ft³
